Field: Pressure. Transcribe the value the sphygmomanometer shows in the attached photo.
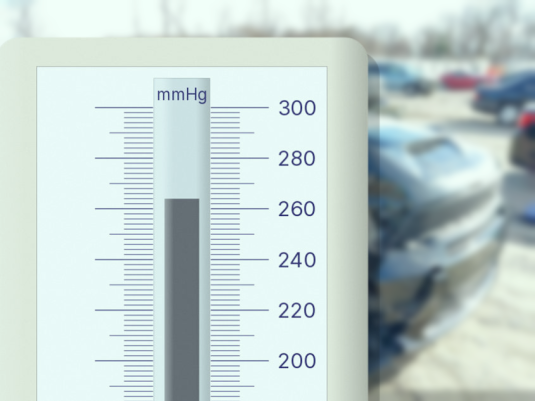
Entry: 264 mmHg
